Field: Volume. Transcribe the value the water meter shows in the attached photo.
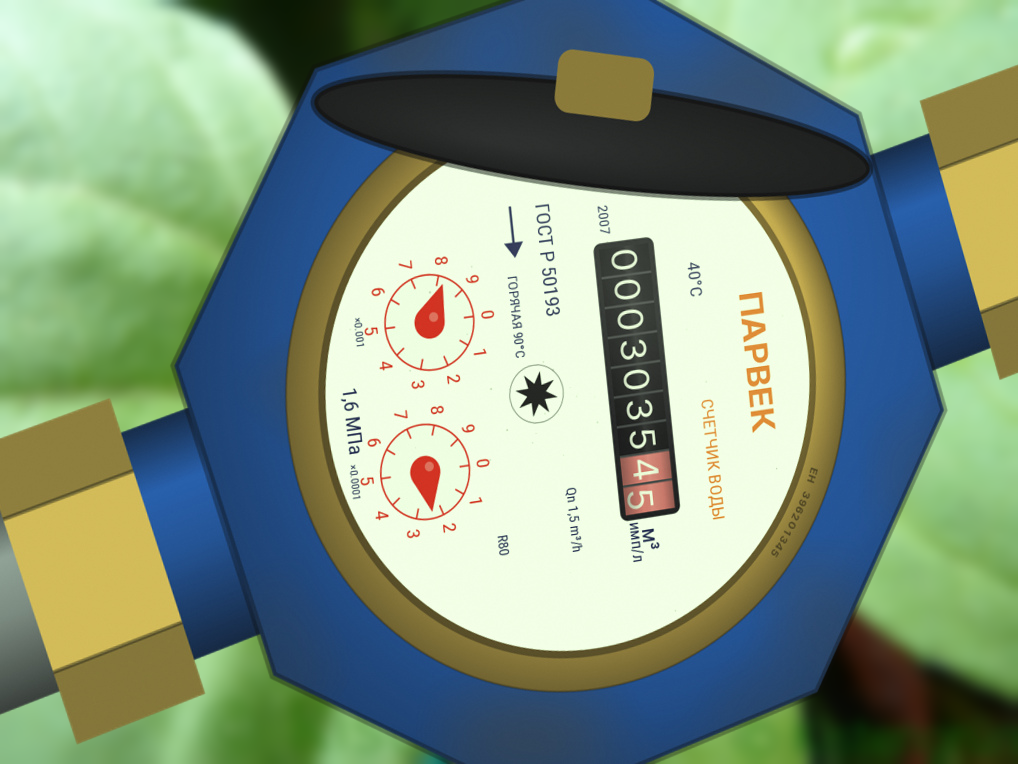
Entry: 3035.4482 m³
